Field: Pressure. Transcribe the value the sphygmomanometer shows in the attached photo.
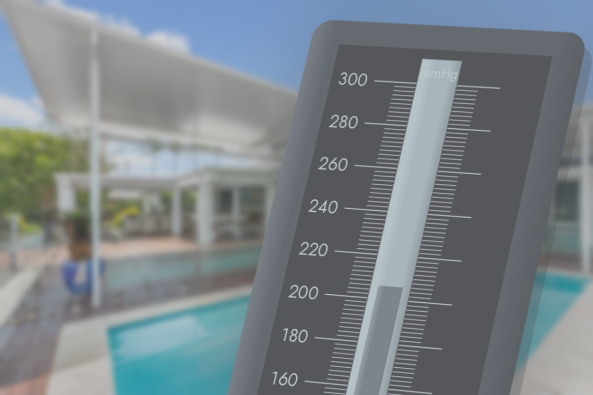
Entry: 206 mmHg
